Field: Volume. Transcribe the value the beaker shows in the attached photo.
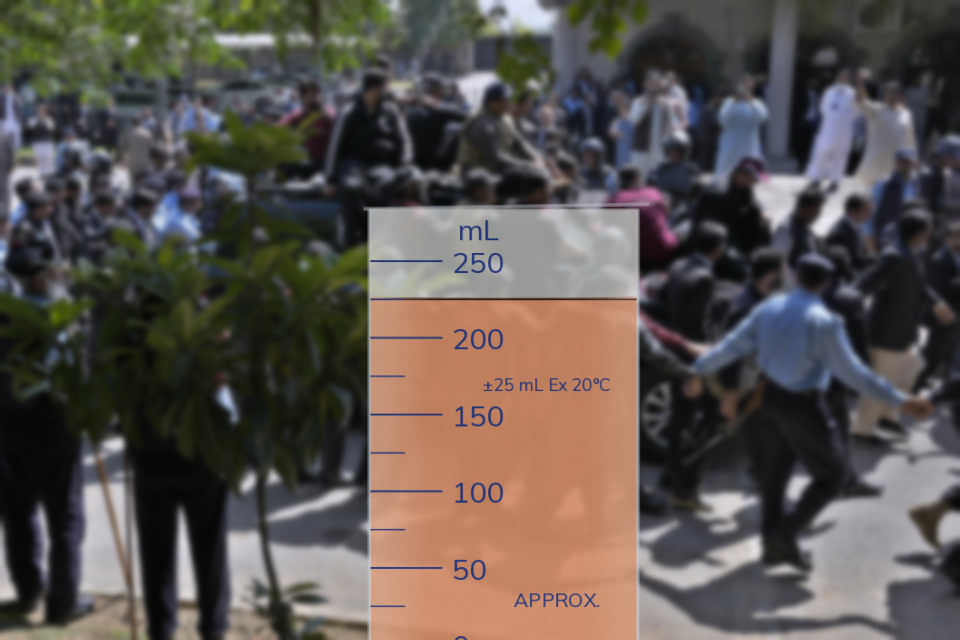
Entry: 225 mL
